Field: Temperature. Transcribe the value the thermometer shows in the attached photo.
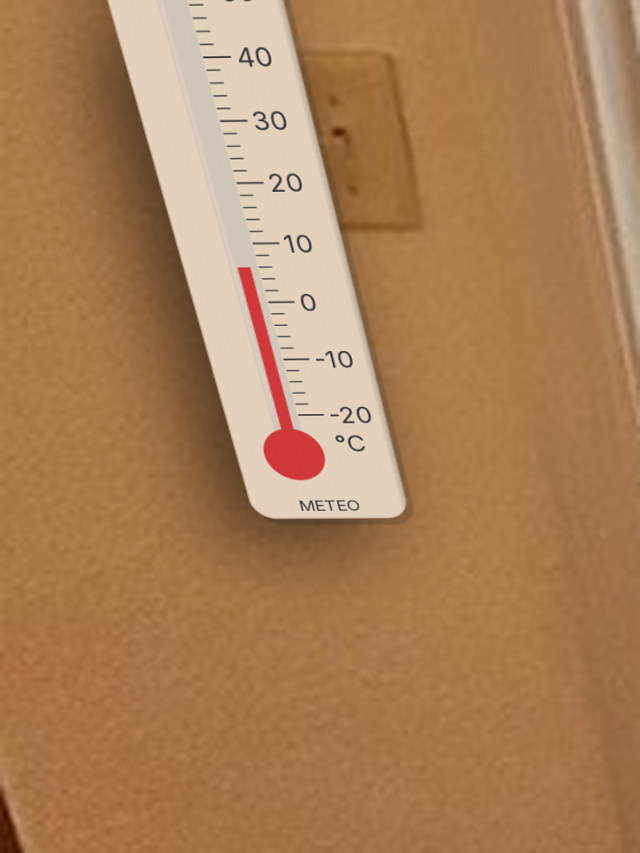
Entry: 6 °C
